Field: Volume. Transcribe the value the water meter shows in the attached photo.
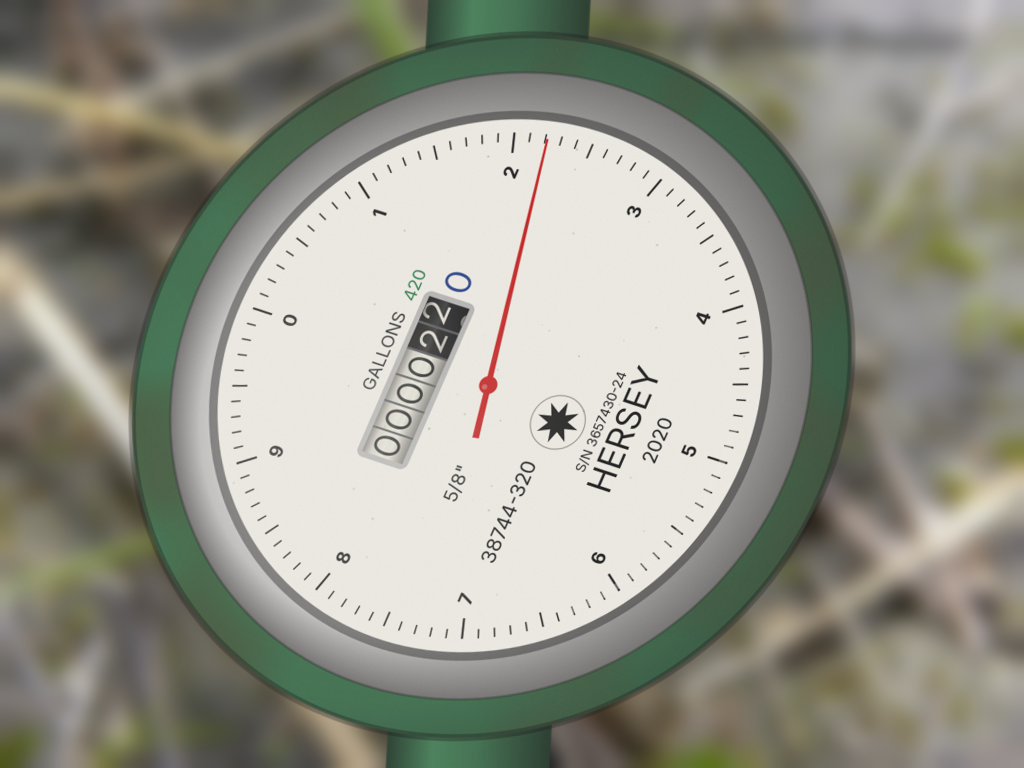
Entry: 222.2 gal
